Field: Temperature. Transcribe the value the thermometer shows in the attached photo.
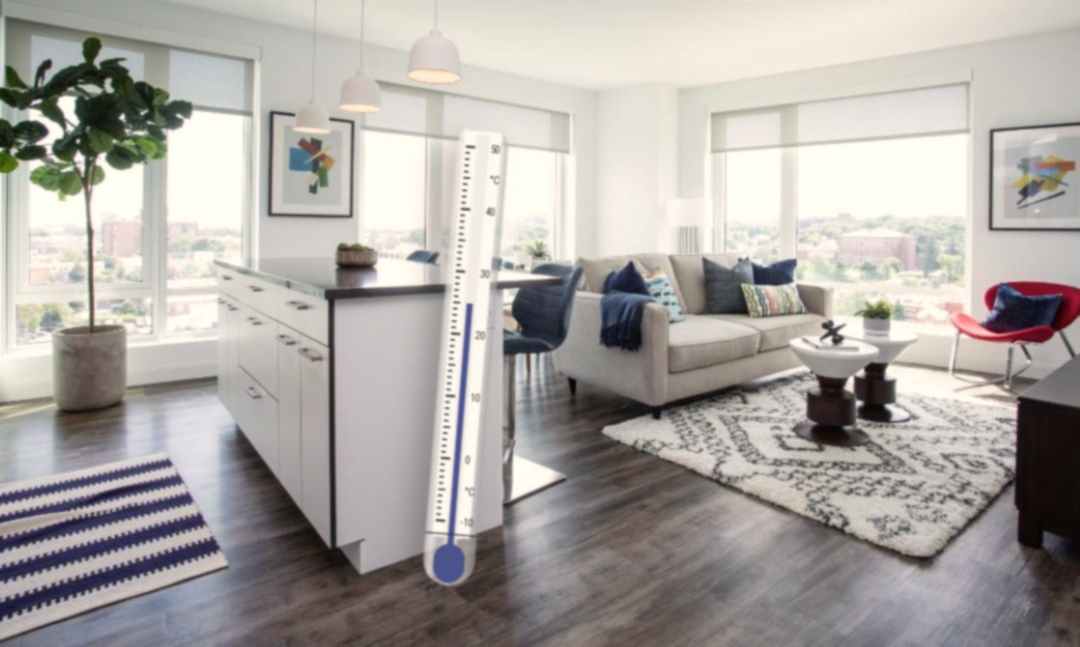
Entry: 25 °C
